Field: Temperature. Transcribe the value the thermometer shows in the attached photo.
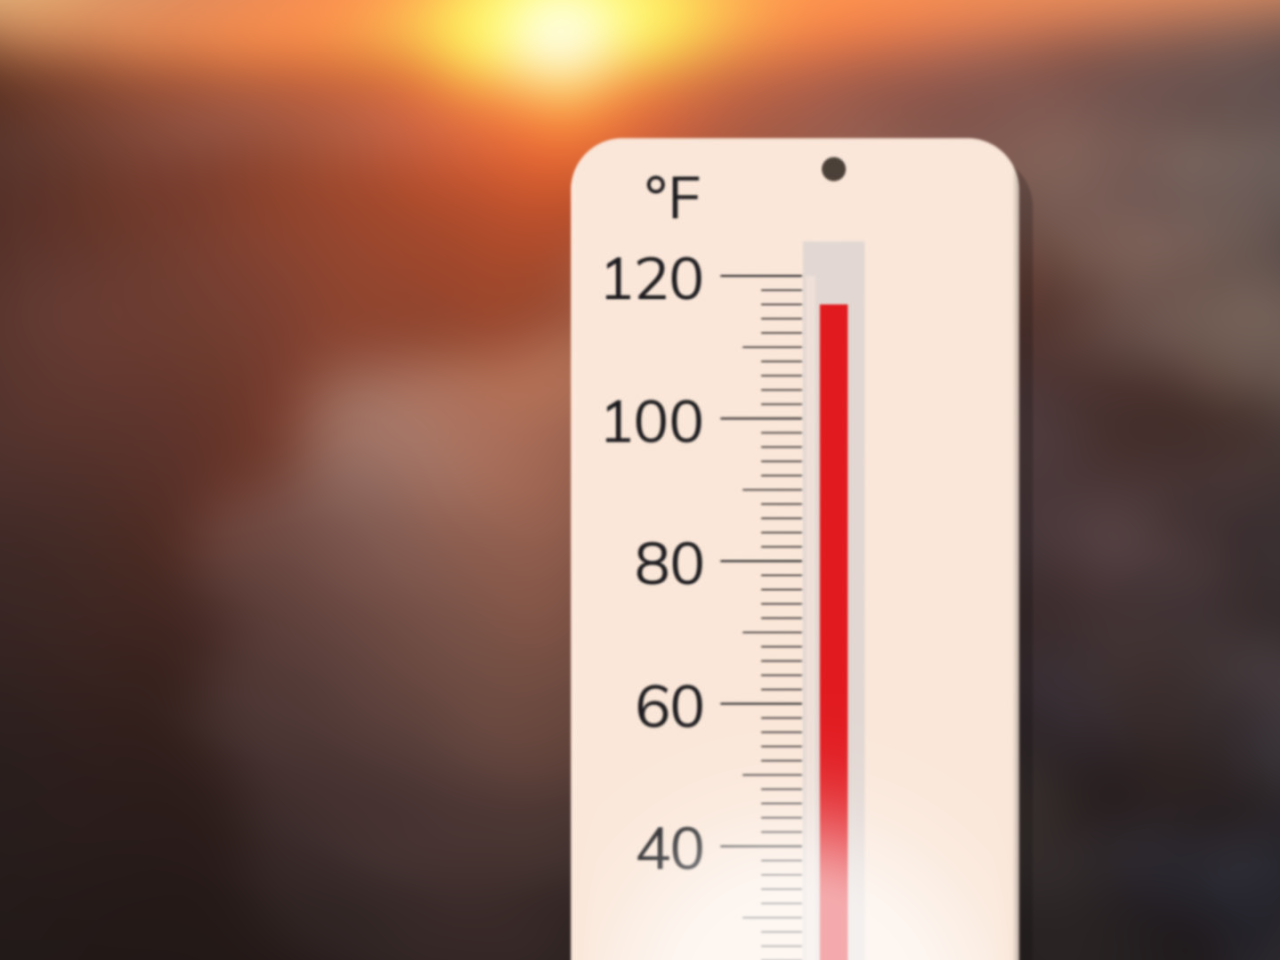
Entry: 116 °F
